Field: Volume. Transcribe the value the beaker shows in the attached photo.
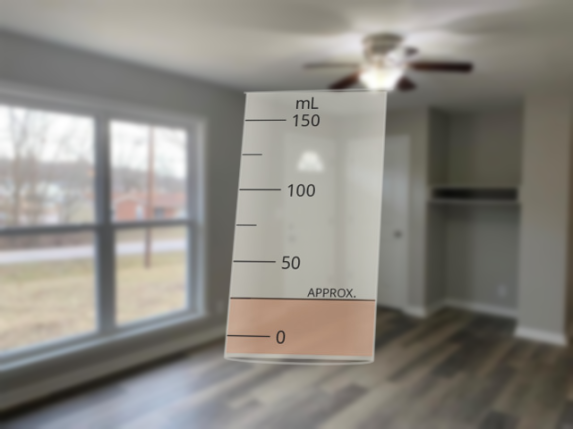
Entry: 25 mL
